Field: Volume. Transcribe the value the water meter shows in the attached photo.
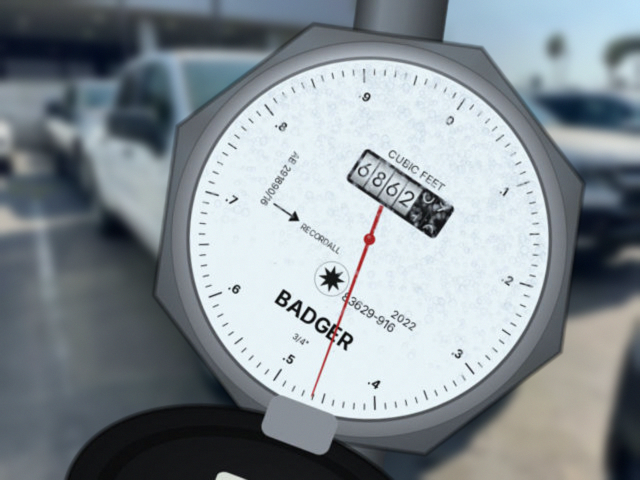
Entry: 686209.46 ft³
